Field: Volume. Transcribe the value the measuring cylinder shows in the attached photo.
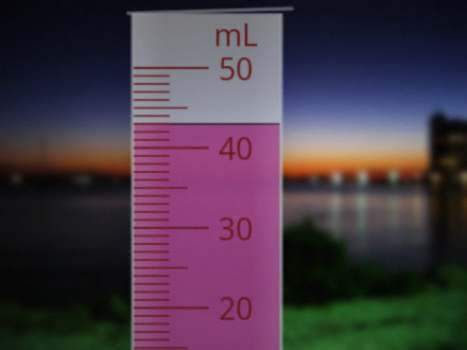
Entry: 43 mL
